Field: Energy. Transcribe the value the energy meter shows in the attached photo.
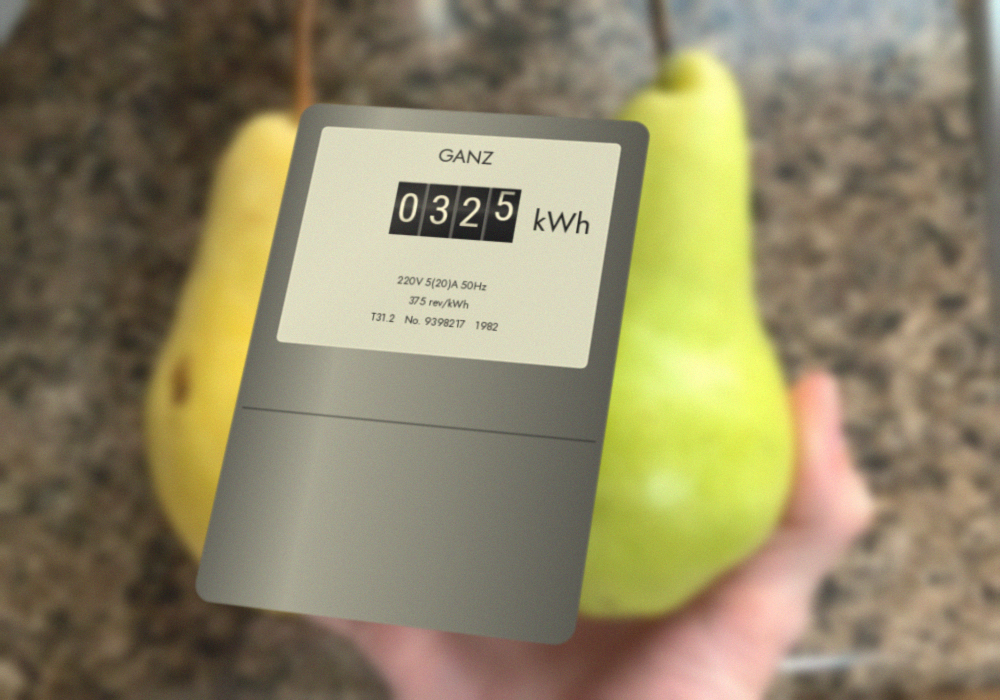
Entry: 325 kWh
